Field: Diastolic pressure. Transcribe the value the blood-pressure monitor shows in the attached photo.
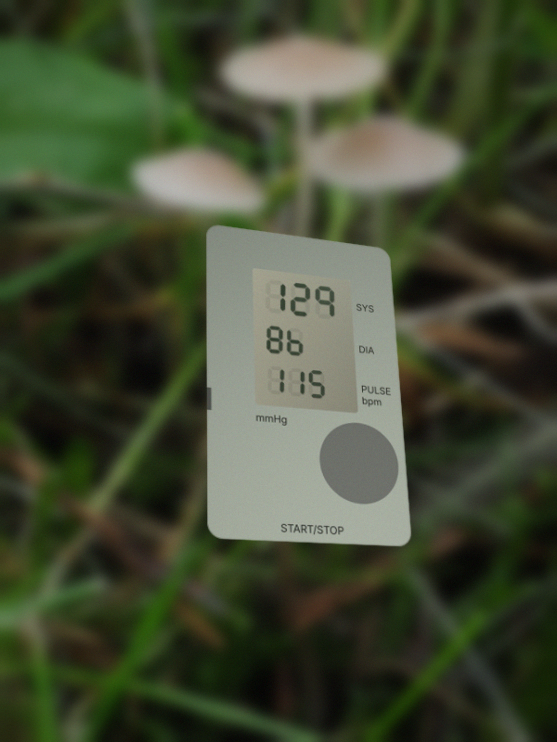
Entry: 86 mmHg
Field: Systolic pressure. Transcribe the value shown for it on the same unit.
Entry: 129 mmHg
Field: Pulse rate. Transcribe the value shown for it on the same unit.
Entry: 115 bpm
